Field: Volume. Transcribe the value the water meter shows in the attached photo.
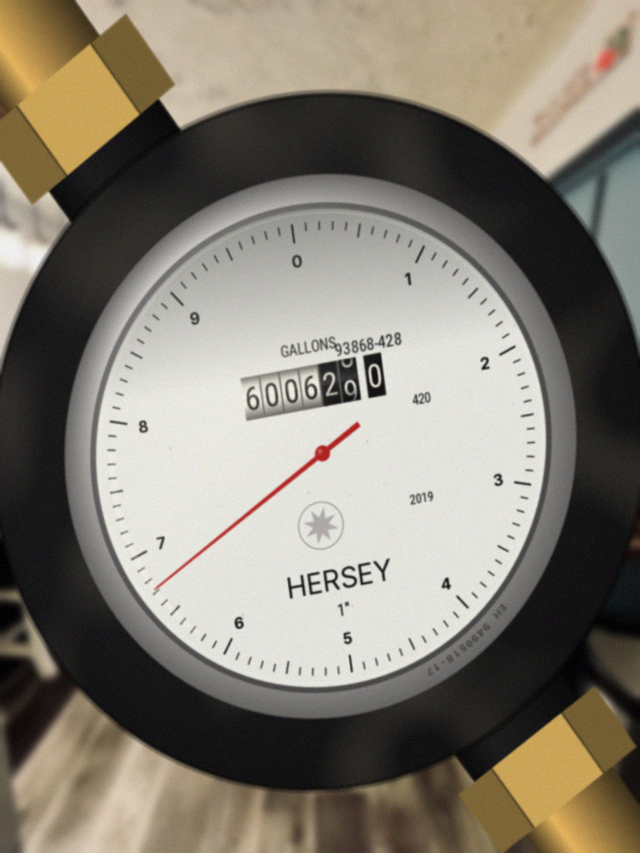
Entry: 6006286.7 gal
